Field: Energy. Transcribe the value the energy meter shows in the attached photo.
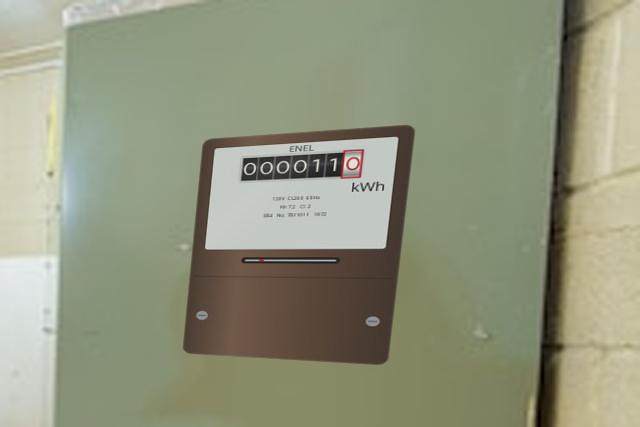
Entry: 11.0 kWh
